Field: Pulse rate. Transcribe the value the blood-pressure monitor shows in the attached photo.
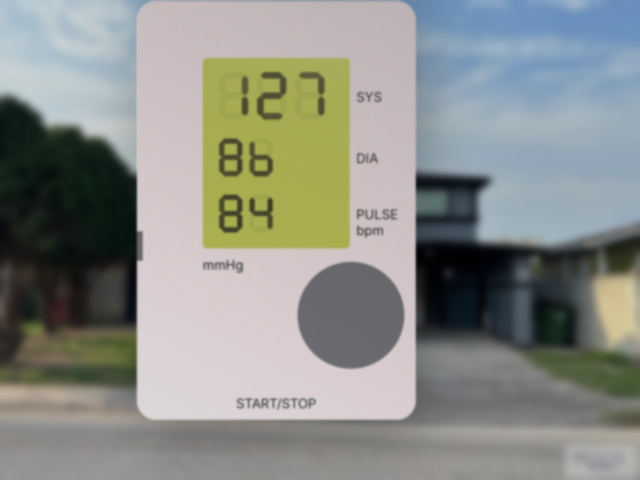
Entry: 84 bpm
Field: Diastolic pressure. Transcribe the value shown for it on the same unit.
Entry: 86 mmHg
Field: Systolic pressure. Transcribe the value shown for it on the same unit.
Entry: 127 mmHg
